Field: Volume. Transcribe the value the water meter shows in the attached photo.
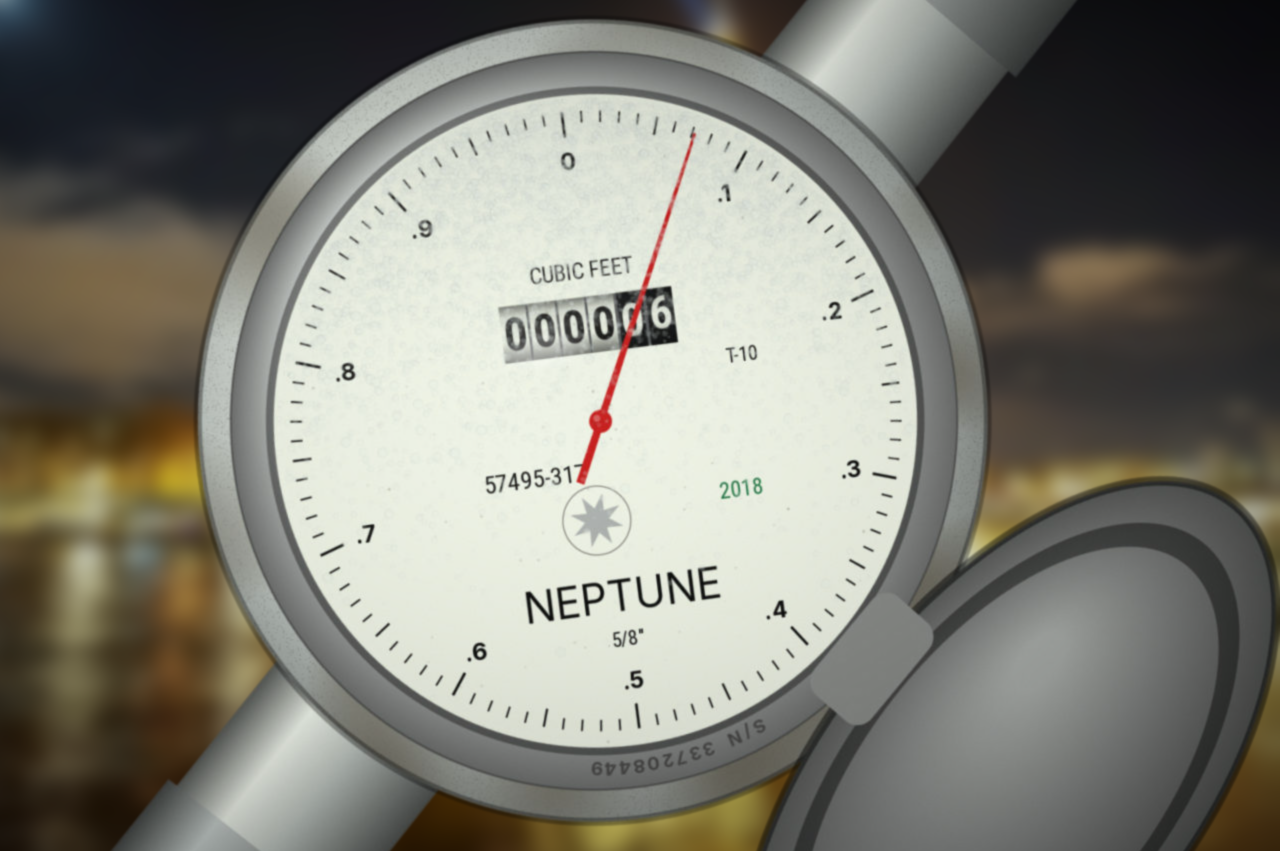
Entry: 6.07 ft³
